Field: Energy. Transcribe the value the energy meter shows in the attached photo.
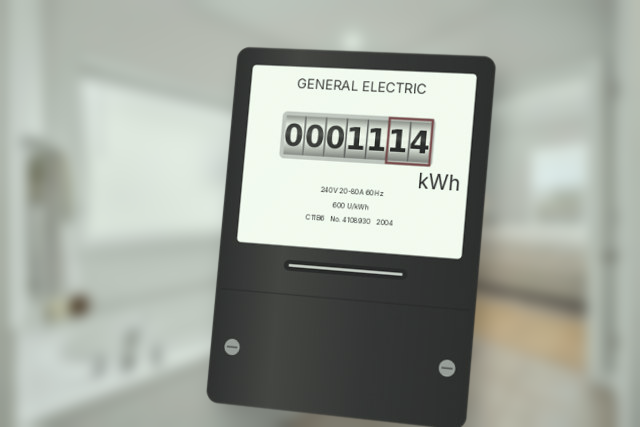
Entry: 11.14 kWh
